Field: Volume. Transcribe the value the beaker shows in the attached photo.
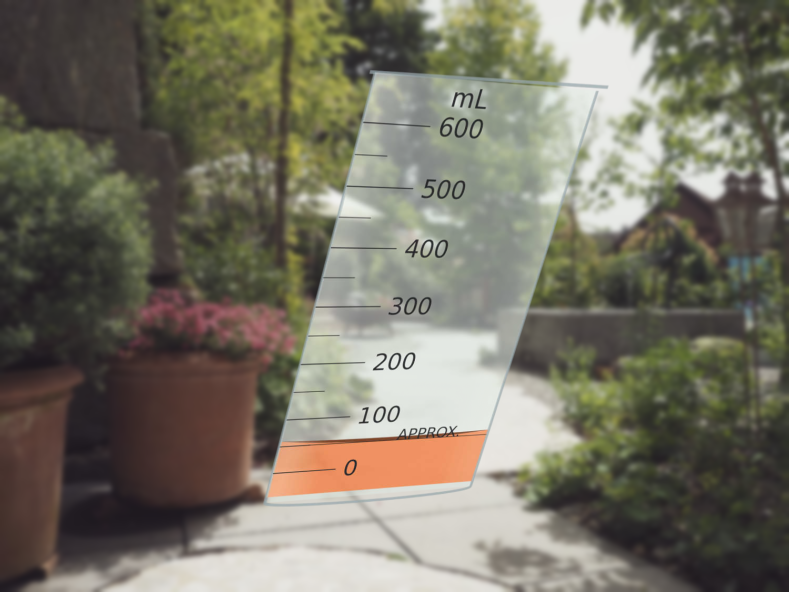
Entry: 50 mL
